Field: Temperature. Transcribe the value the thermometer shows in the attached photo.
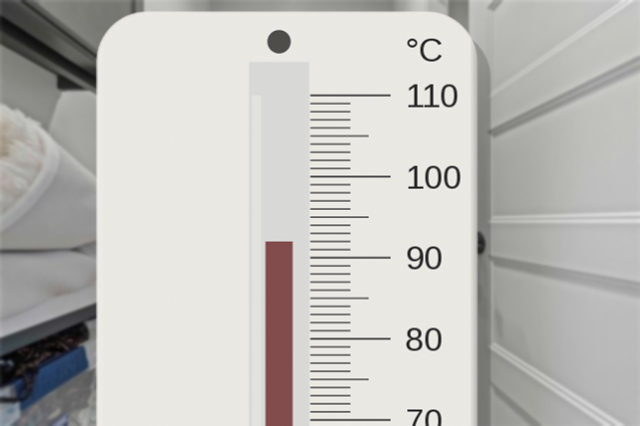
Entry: 92 °C
